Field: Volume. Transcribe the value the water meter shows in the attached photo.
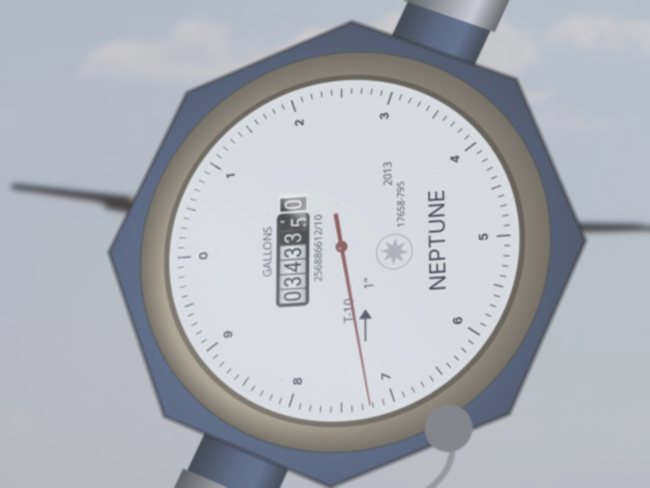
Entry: 343347.2 gal
